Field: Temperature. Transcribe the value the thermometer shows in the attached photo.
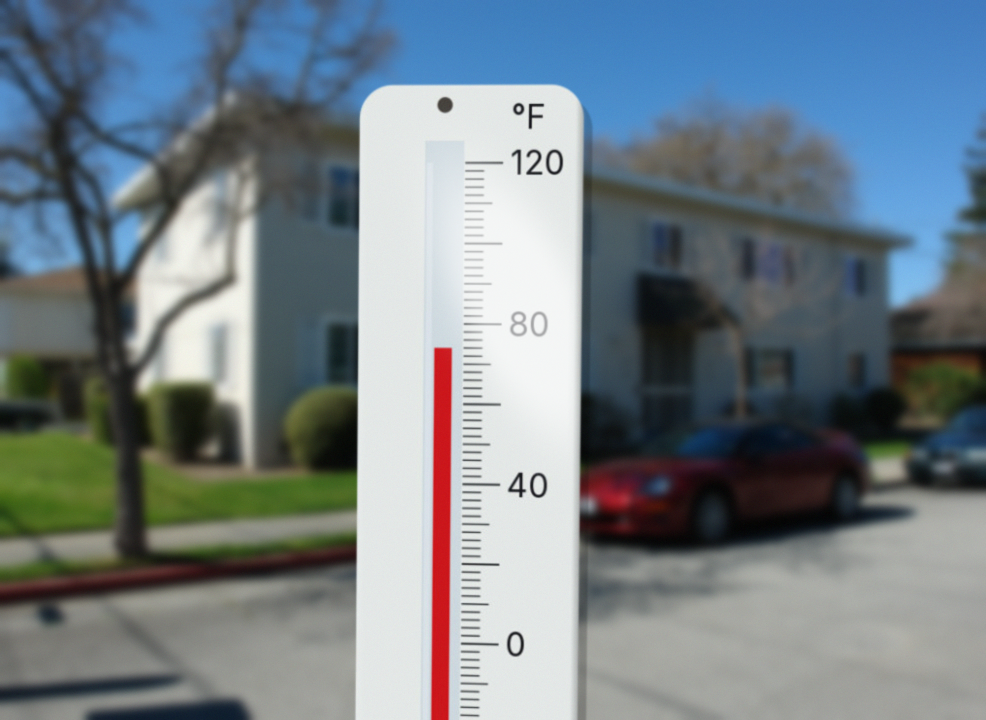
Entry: 74 °F
